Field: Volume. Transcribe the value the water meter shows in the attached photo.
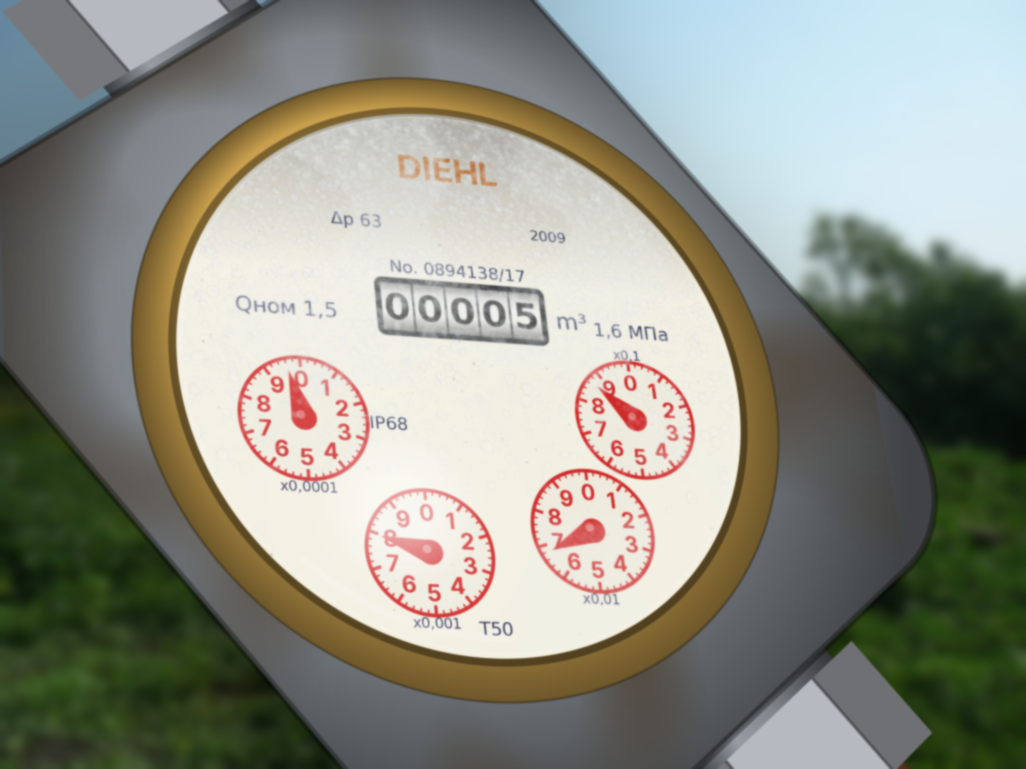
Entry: 5.8679 m³
